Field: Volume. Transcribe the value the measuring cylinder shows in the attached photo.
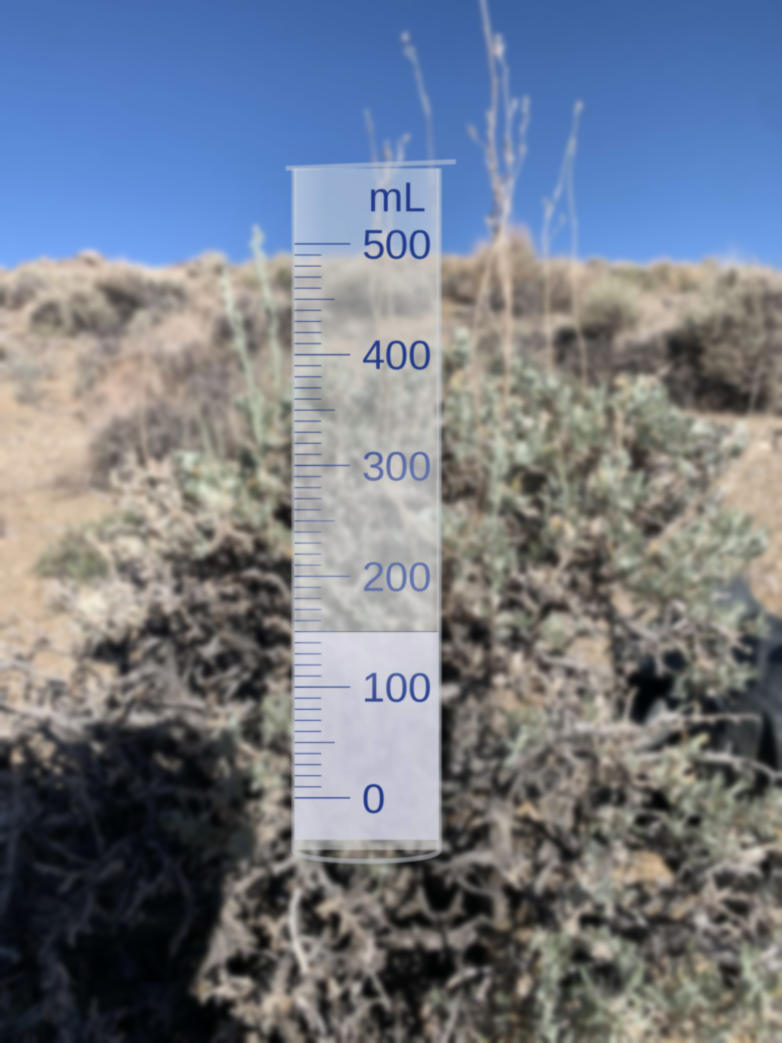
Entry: 150 mL
